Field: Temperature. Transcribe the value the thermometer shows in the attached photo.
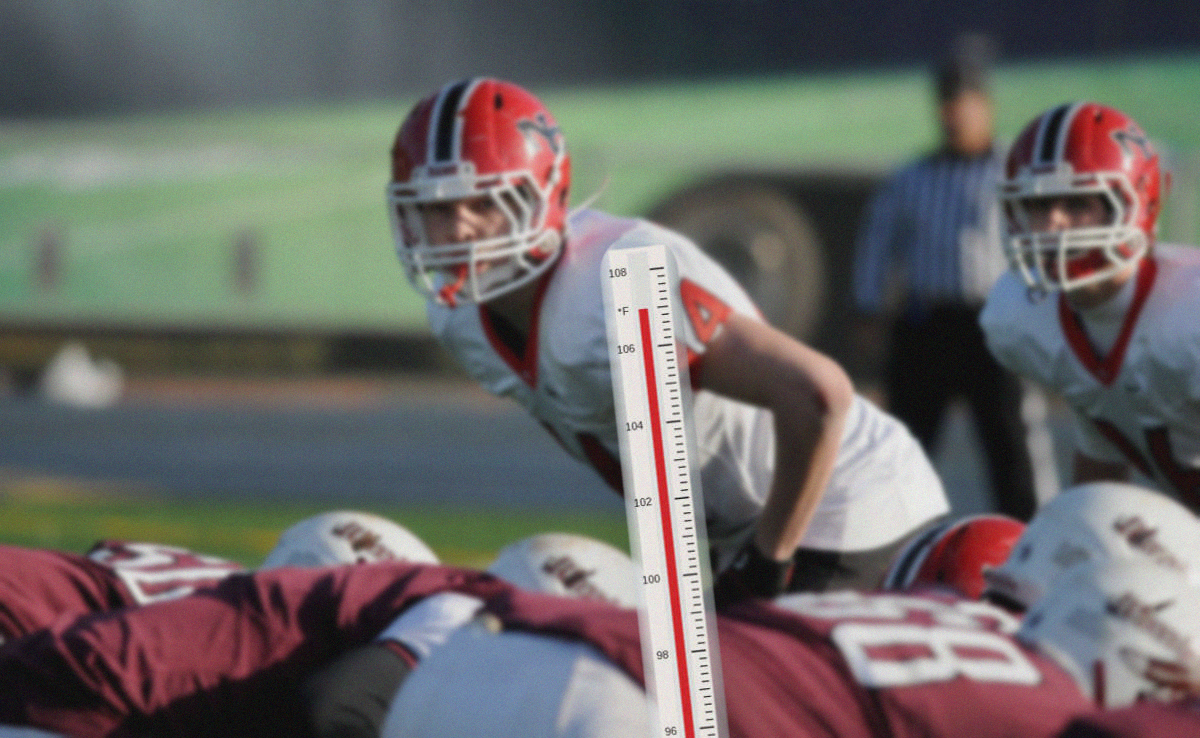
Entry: 107 °F
